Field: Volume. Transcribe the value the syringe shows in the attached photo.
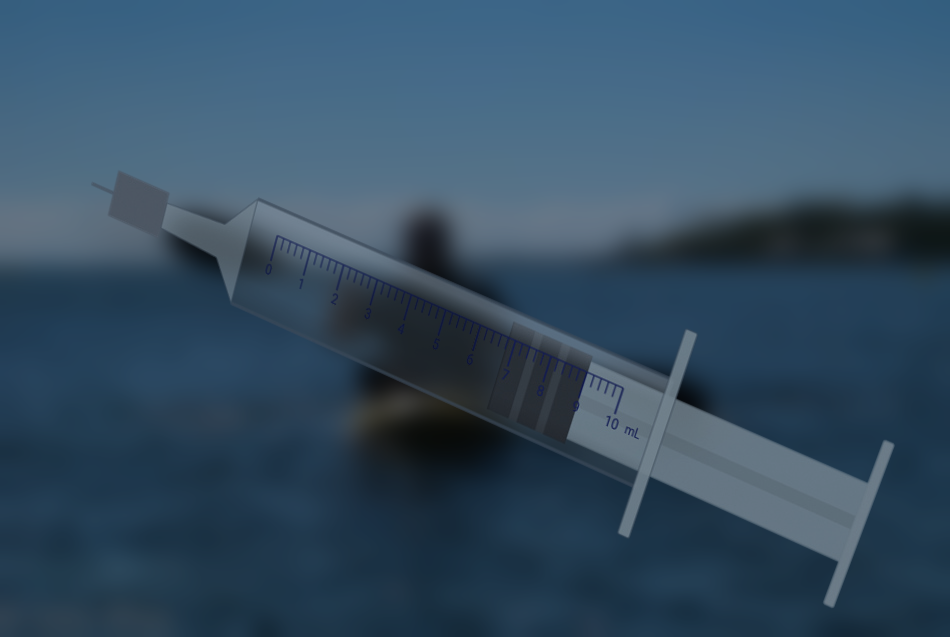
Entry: 6.8 mL
